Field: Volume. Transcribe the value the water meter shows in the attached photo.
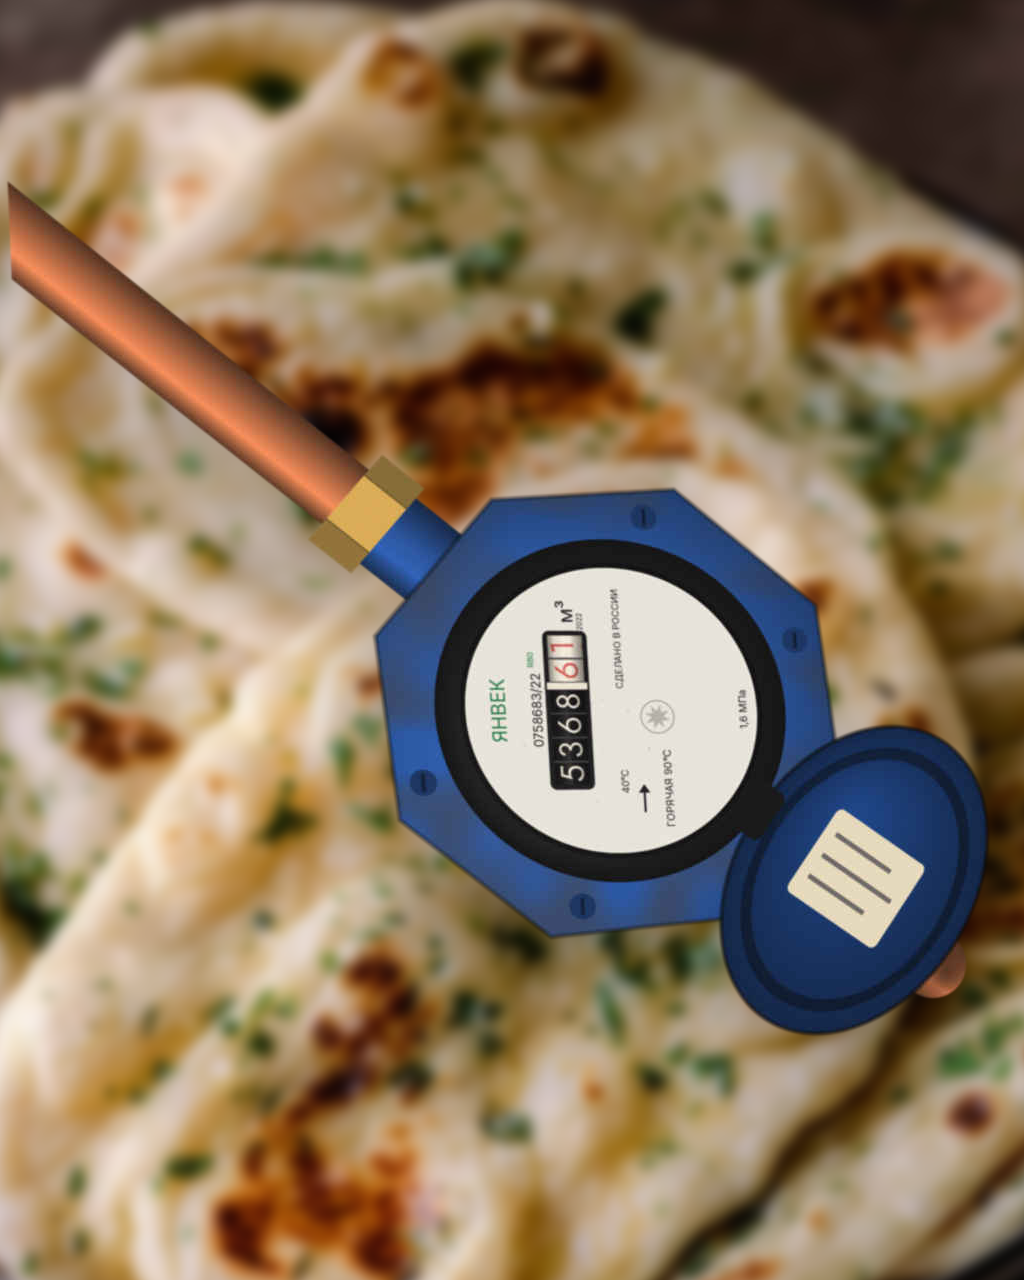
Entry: 5368.61 m³
